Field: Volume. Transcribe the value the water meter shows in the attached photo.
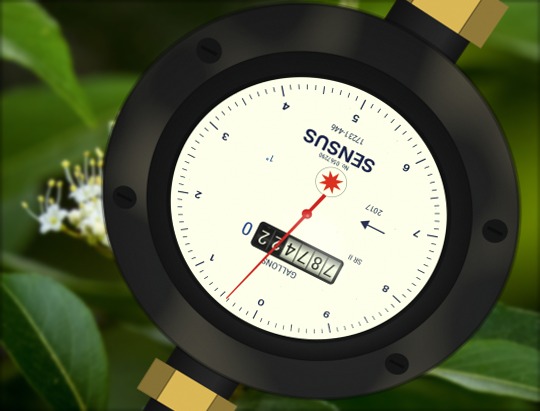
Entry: 7874220.4 gal
